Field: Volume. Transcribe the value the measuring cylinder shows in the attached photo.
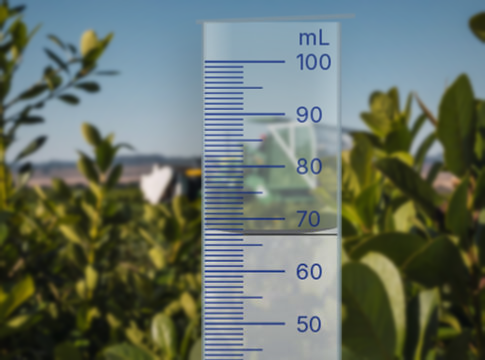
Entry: 67 mL
